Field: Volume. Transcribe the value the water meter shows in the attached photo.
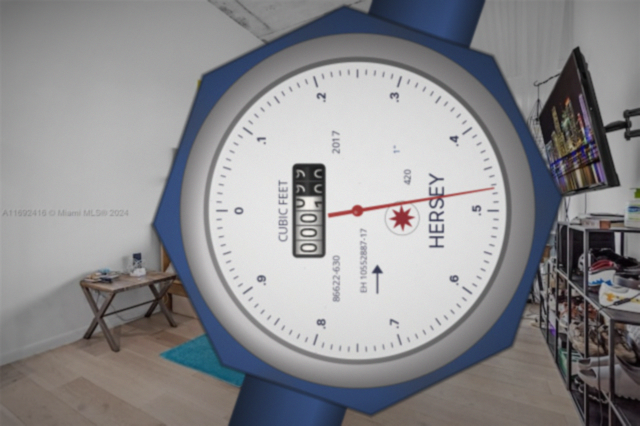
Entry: 99.47 ft³
